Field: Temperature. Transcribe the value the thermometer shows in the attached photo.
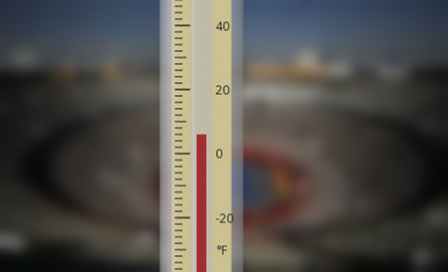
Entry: 6 °F
